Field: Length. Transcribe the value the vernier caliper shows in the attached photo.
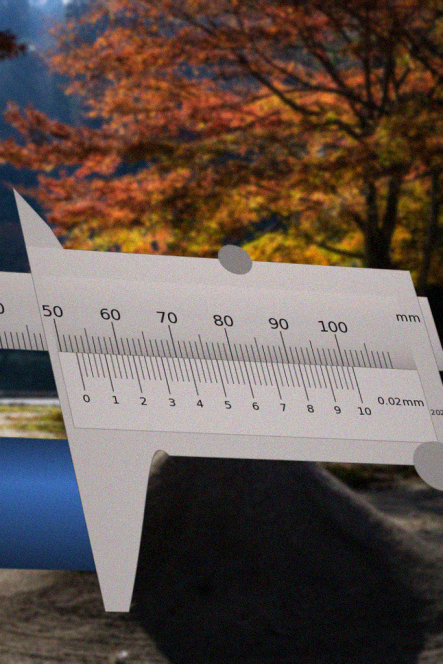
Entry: 52.6 mm
